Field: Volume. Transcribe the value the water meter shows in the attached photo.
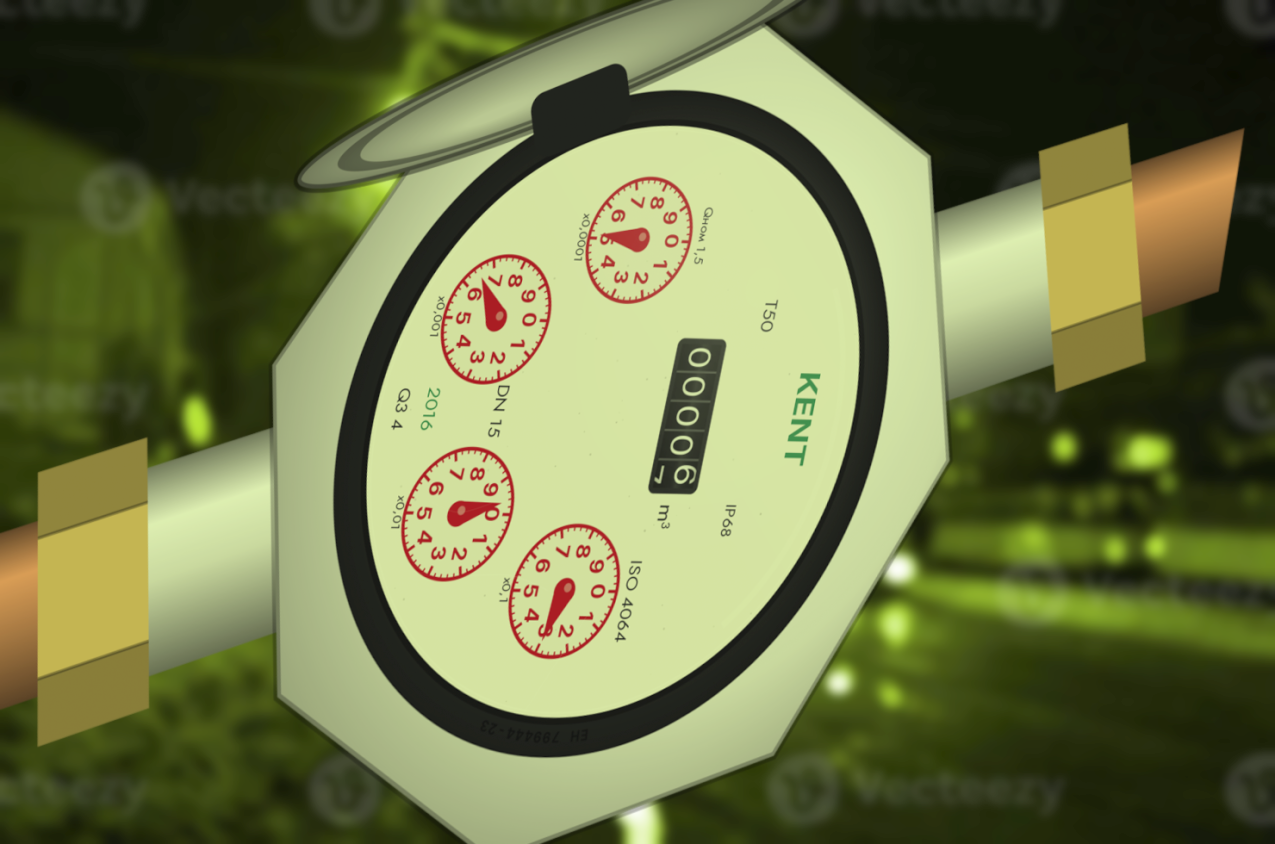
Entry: 6.2965 m³
